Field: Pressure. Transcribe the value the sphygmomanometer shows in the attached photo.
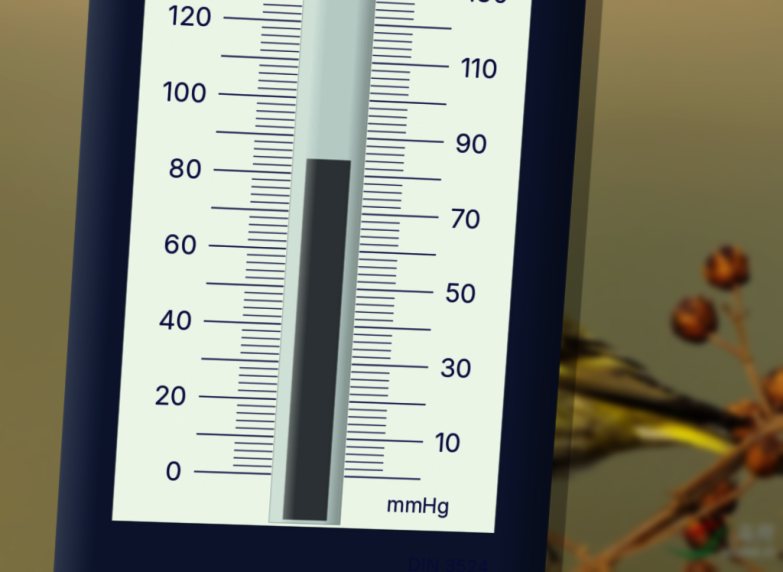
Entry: 84 mmHg
